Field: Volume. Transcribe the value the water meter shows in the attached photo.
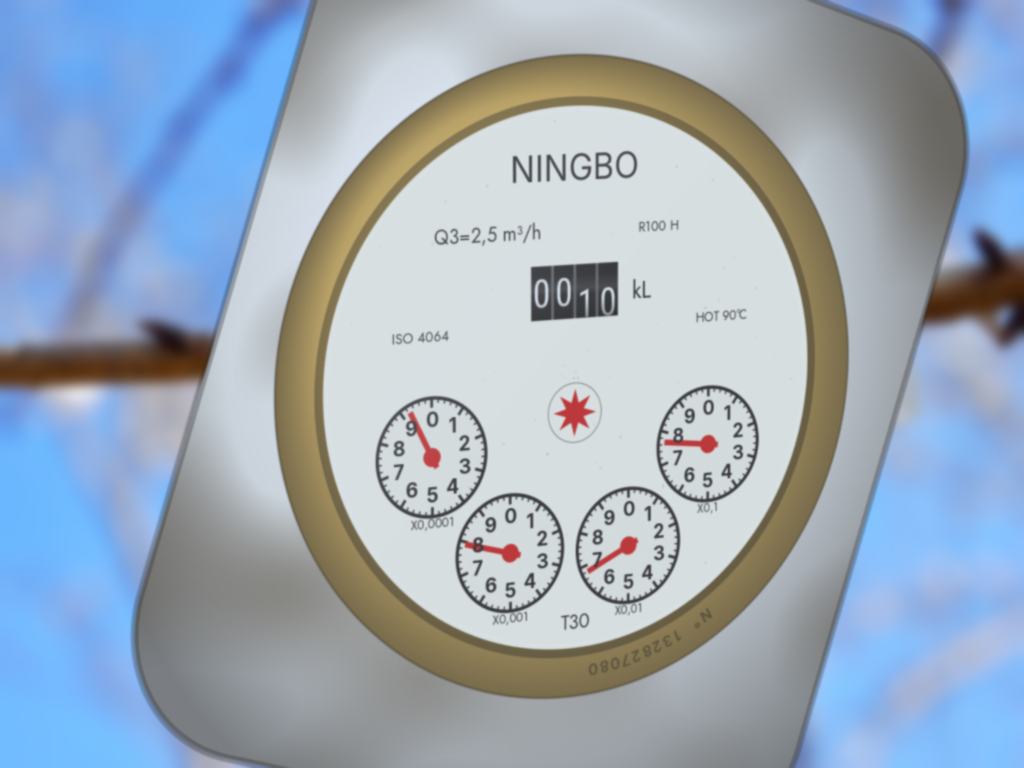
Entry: 9.7679 kL
